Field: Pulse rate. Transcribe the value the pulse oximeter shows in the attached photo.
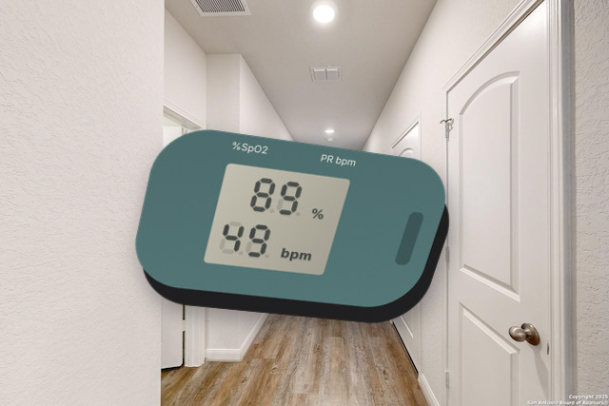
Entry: 49 bpm
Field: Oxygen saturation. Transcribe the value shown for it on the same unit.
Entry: 89 %
